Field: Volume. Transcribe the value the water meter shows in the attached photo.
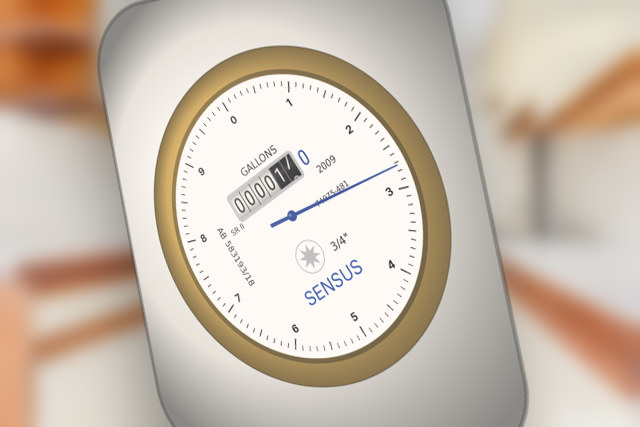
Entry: 172.7 gal
